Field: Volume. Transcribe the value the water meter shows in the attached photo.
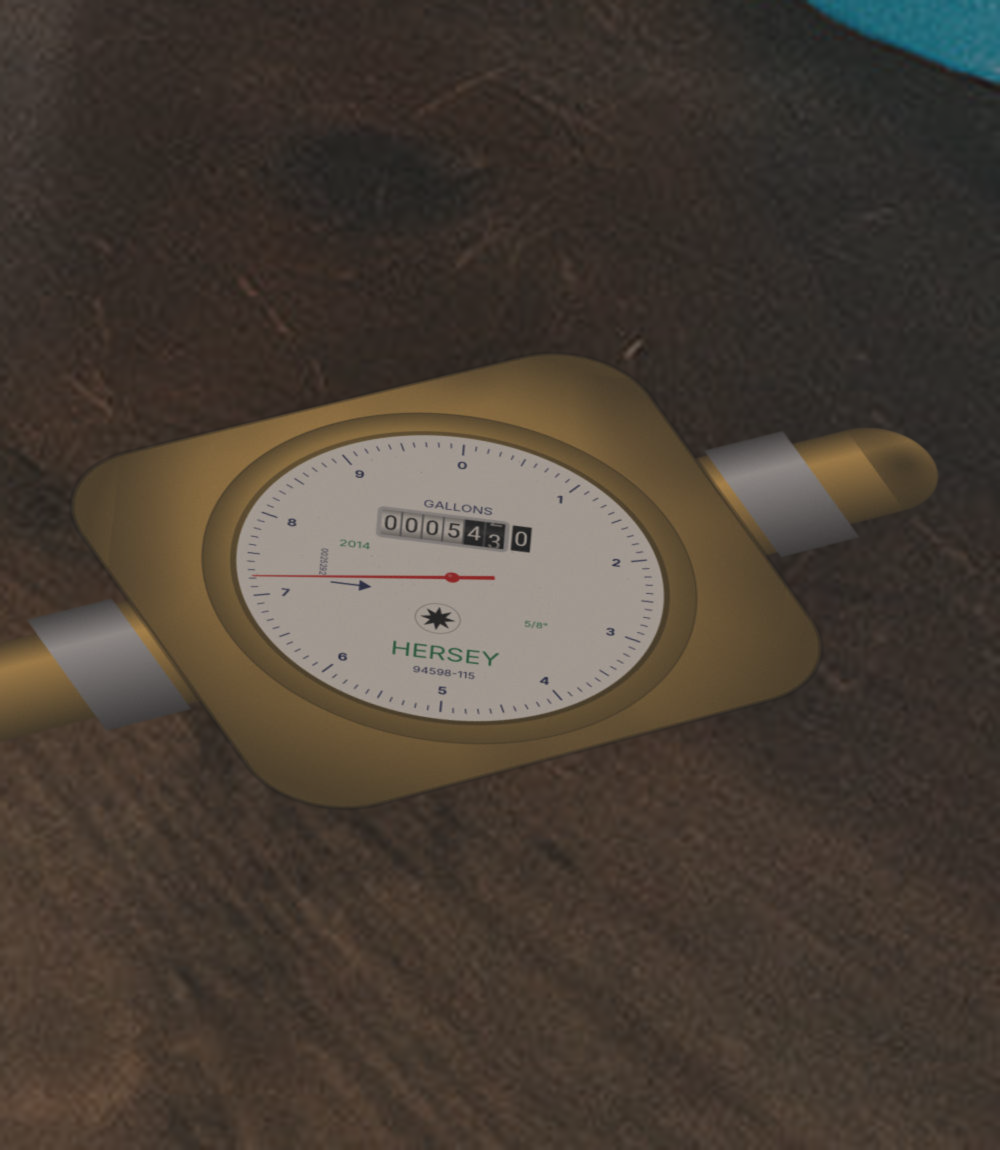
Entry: 5427.2 gal
